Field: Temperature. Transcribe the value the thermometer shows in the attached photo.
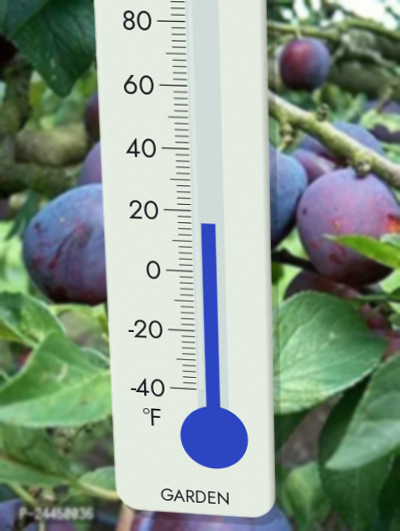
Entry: 16 °F
